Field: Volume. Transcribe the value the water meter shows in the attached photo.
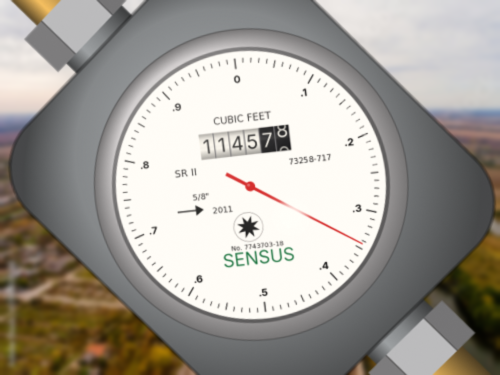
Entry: 114578.34 ft³
